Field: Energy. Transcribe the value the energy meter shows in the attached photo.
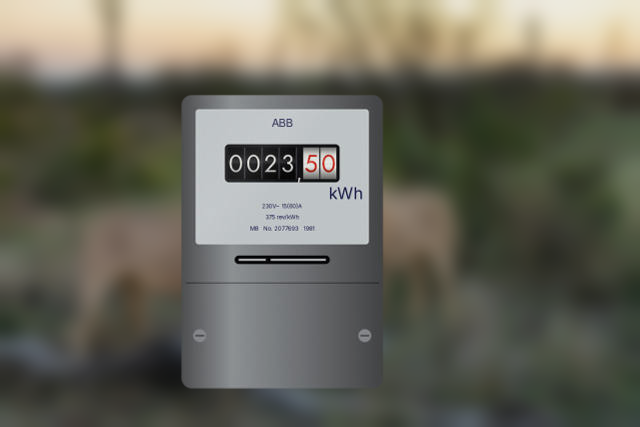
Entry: 23.50 kWh
